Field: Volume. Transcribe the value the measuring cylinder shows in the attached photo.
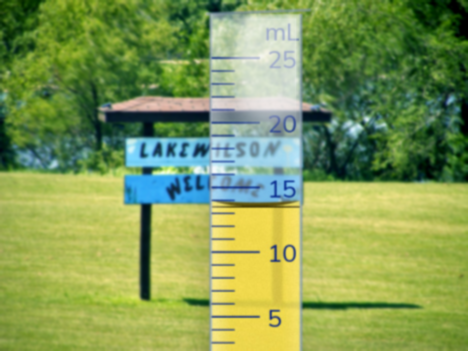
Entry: 13.5 mL
